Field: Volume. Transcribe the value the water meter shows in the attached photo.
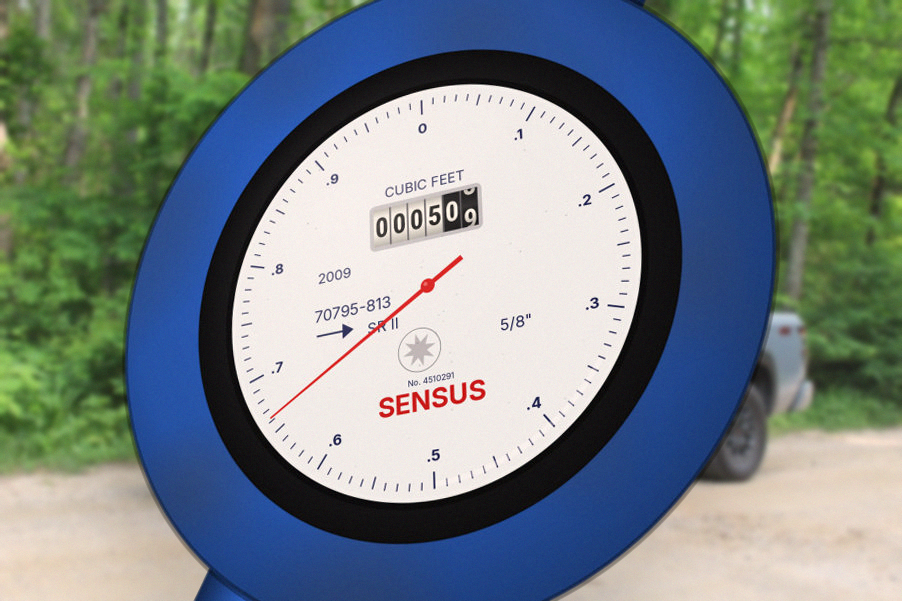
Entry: 508.66 ft³
